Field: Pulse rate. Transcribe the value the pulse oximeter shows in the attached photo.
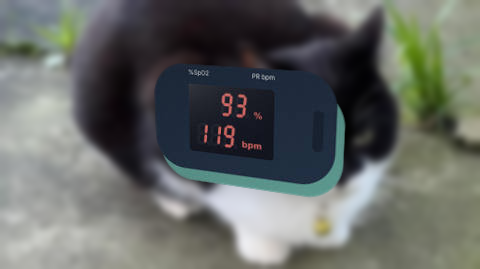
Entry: 119 bpm
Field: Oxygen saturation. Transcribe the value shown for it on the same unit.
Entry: 93 %
